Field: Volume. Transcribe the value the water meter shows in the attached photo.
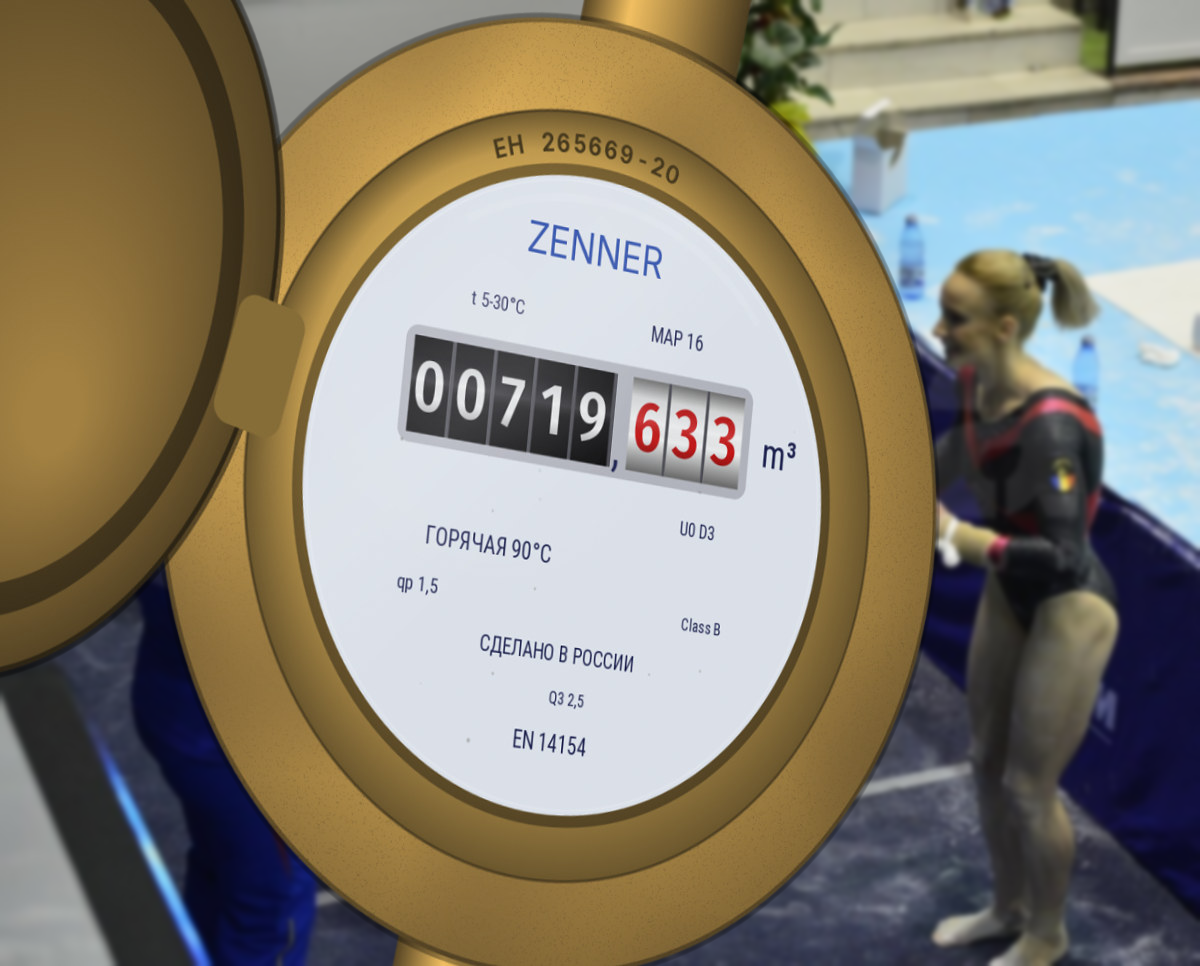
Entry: 719.633 m³
